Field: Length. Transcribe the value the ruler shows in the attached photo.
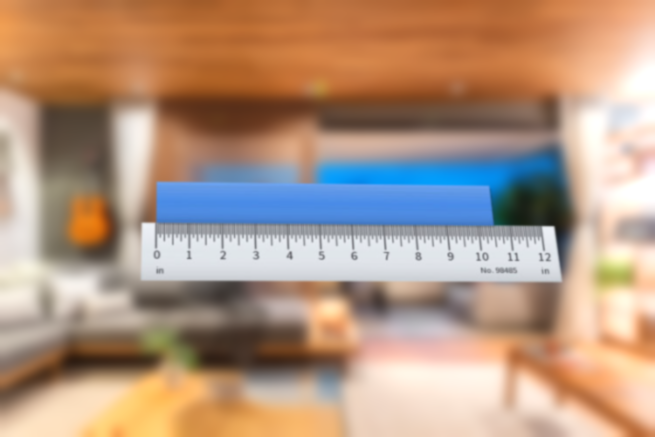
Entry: 10.5 in
